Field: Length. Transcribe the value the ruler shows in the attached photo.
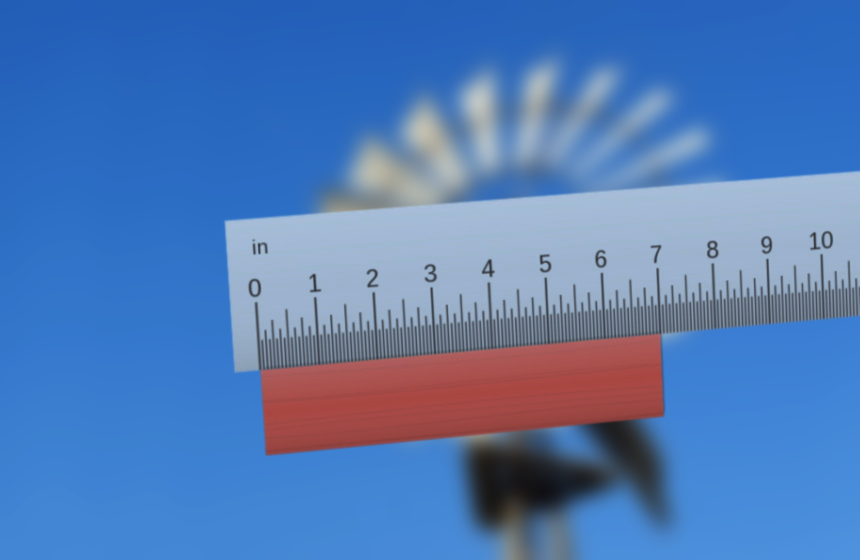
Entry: 7 in
